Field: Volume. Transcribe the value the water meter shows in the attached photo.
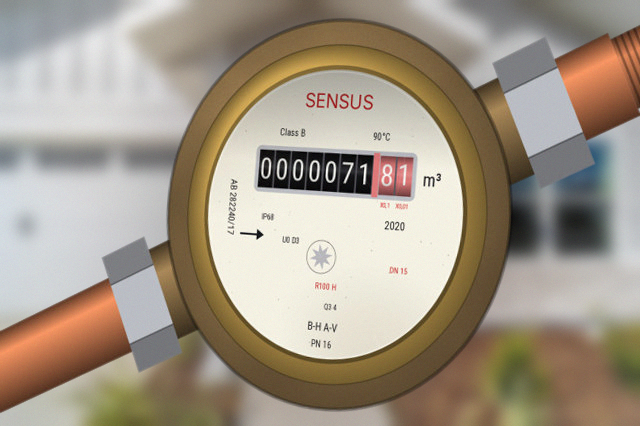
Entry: 71.81 m³
